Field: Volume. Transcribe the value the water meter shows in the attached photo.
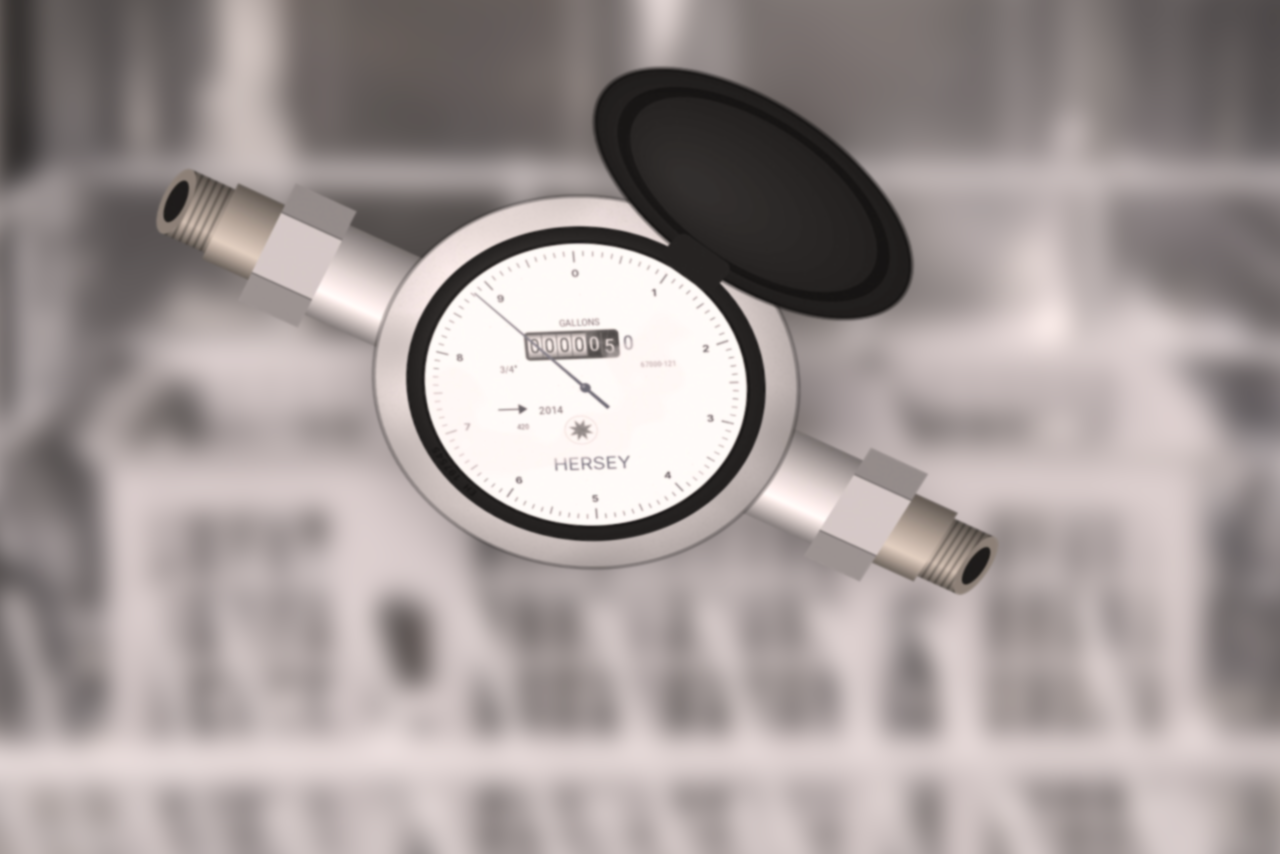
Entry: 48.8 gal
